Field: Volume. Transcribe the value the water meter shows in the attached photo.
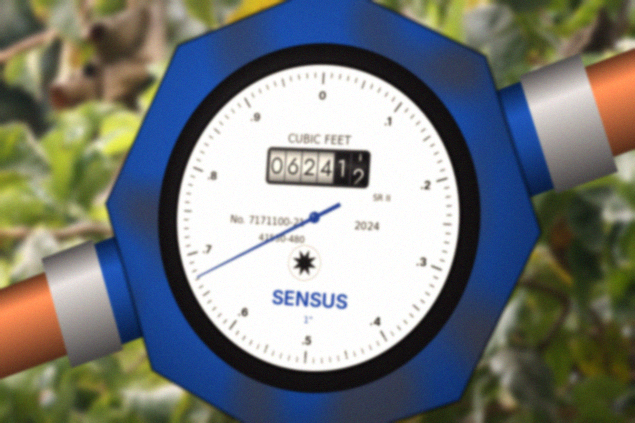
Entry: 62411.67 ft³
